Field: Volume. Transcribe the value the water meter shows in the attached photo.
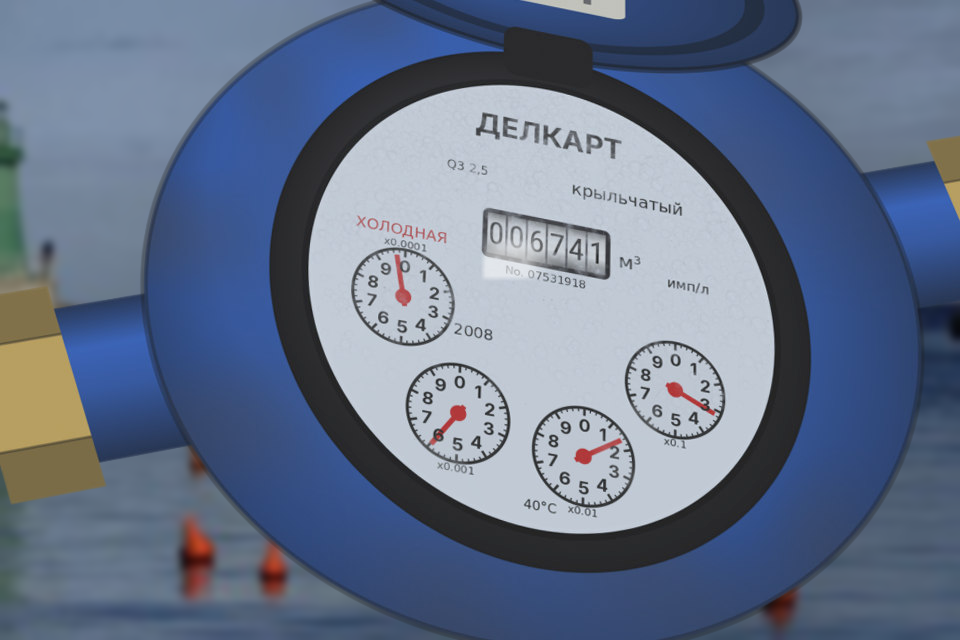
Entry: 6741.3159 m³
